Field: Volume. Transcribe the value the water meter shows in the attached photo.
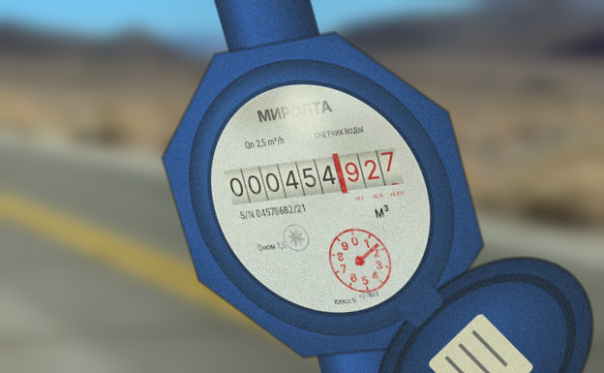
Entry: 454.9271 m³
